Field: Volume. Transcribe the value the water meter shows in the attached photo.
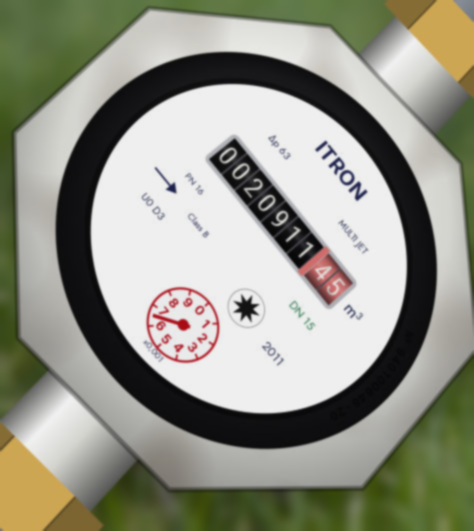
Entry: 20911.456 m³
